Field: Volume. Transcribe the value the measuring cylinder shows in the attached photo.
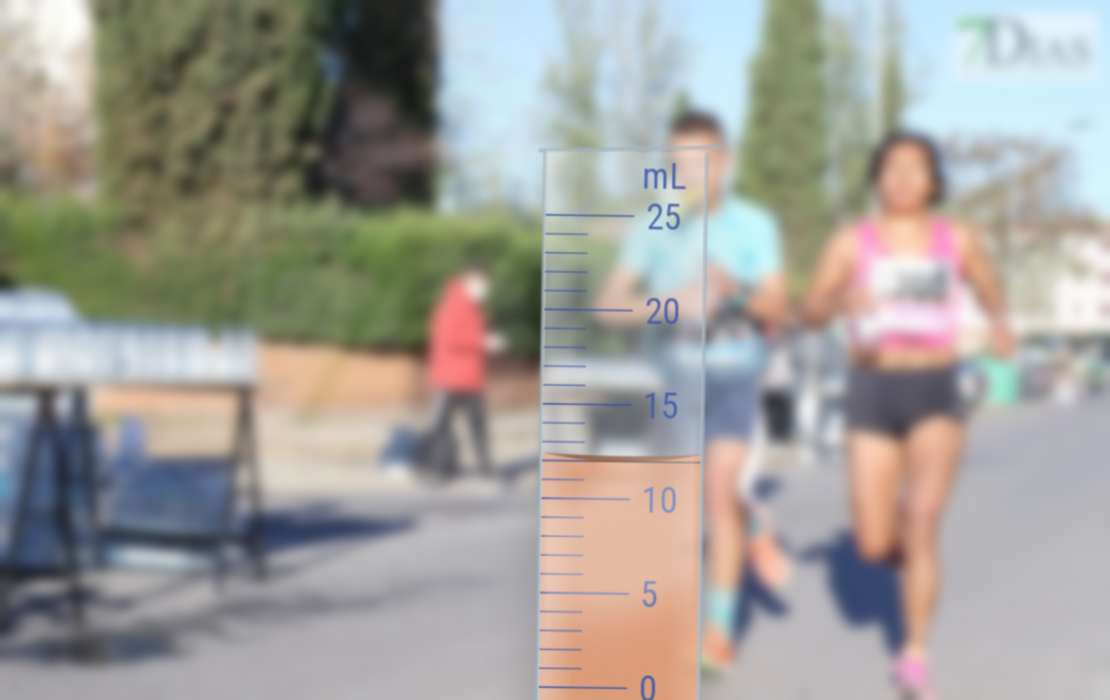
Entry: 12 mL
